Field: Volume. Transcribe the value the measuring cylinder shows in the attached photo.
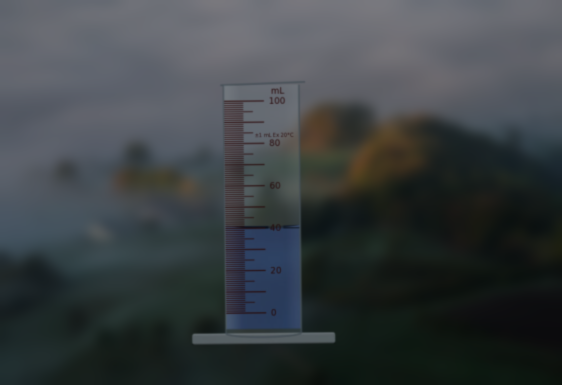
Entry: 40 mL
